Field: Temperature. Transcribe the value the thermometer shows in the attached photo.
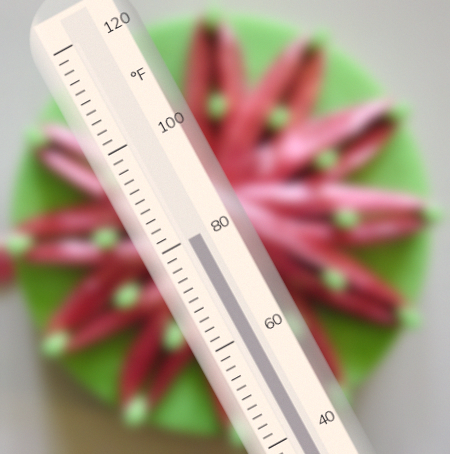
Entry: 80 °F
